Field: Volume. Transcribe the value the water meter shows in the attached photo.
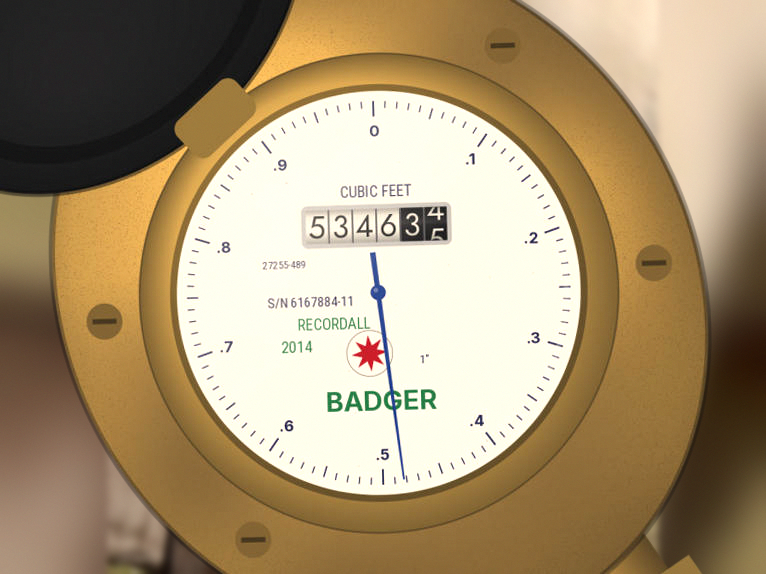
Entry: 534634.48 ft³
